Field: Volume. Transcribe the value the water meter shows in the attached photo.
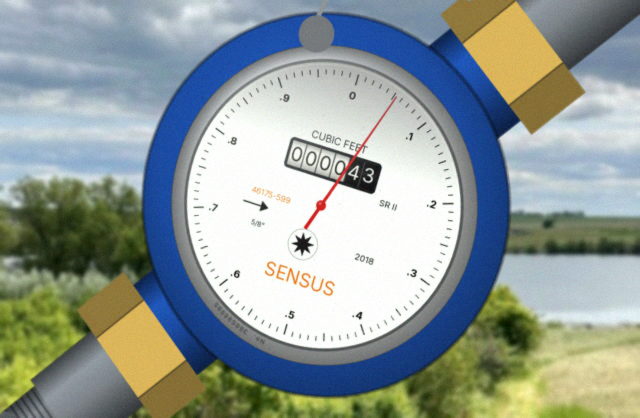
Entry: 43.05 ft³
